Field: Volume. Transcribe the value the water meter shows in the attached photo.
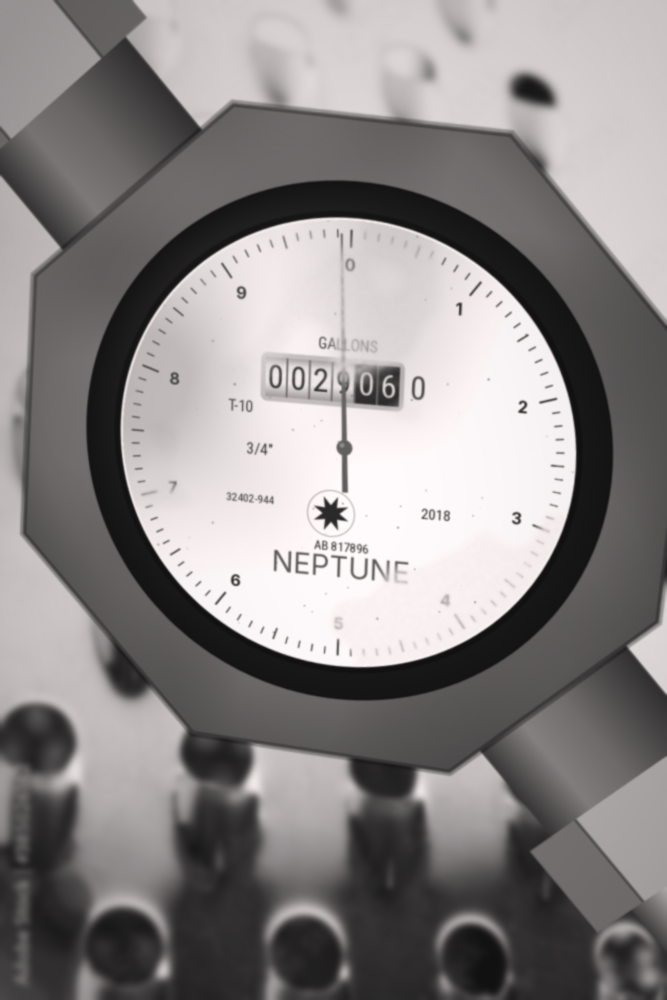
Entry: 29059.9 gal
